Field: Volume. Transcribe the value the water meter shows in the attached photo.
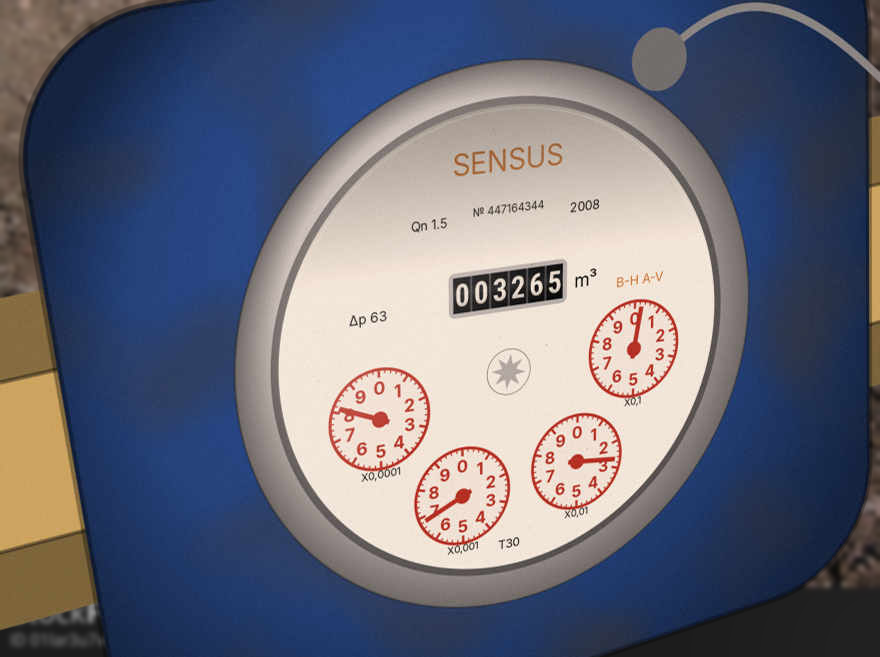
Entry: 3265.0268 m³
